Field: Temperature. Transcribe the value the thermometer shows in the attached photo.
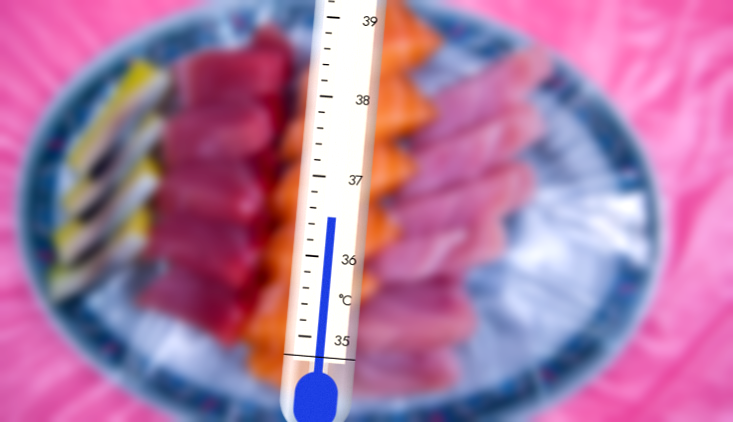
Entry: 36.5 °C
